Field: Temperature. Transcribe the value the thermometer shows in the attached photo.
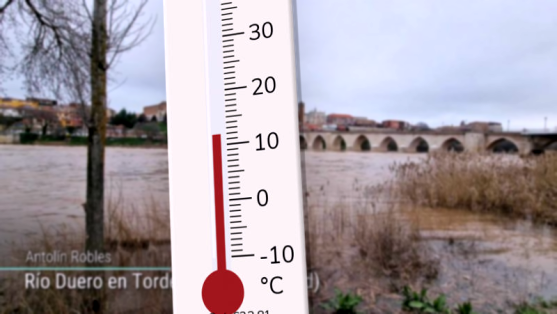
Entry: 12 °C
